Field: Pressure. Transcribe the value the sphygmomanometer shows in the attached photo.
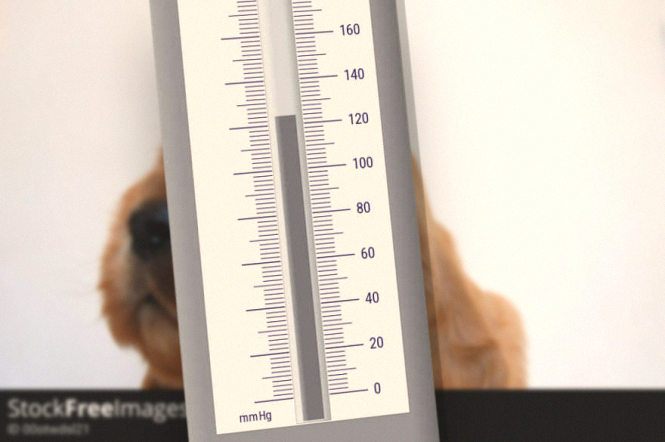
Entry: 124 mmHg
